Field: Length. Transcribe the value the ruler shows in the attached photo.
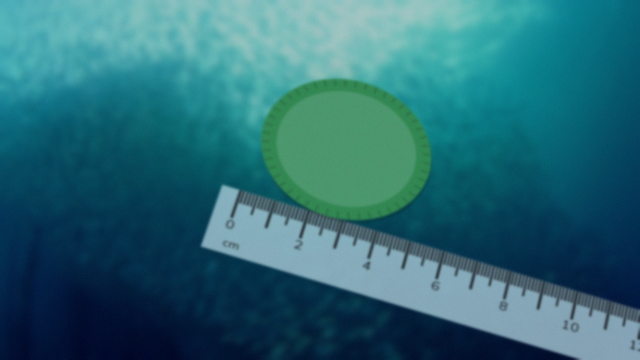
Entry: 5 cm
